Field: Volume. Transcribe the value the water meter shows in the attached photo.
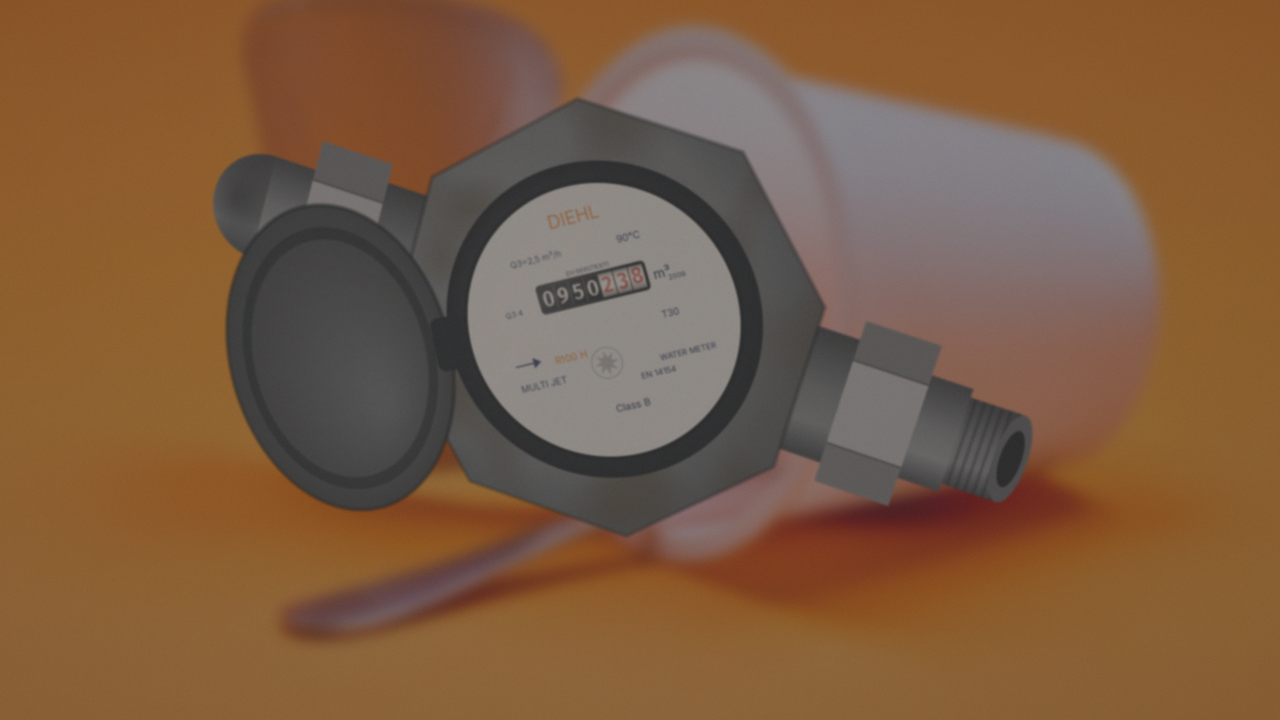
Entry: 950.238 m³
